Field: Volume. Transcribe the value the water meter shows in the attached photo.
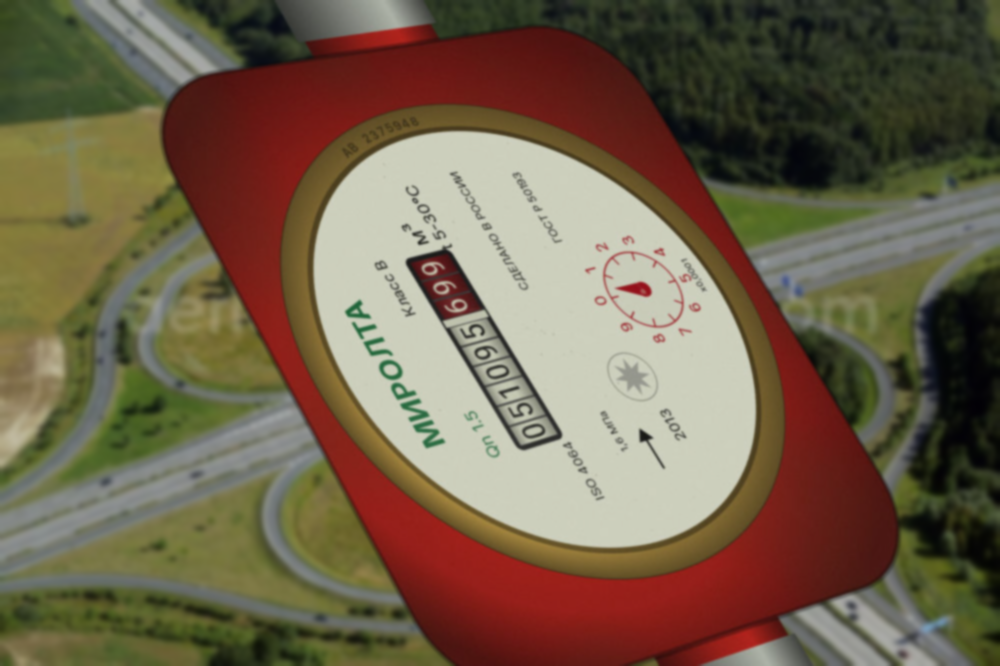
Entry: 51095.6990 m³
